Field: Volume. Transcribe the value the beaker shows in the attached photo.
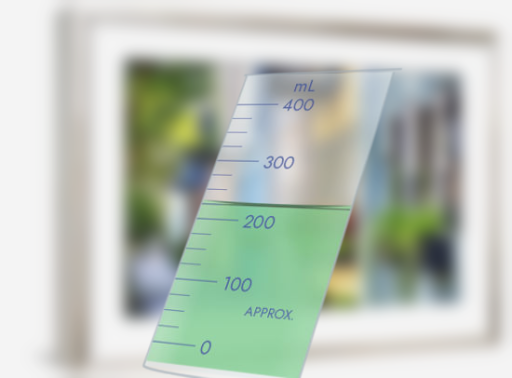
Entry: 225 mL
